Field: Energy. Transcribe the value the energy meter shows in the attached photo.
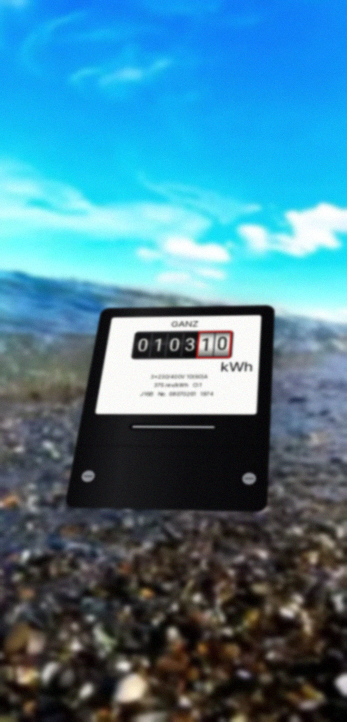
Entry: 103.10 kWh
